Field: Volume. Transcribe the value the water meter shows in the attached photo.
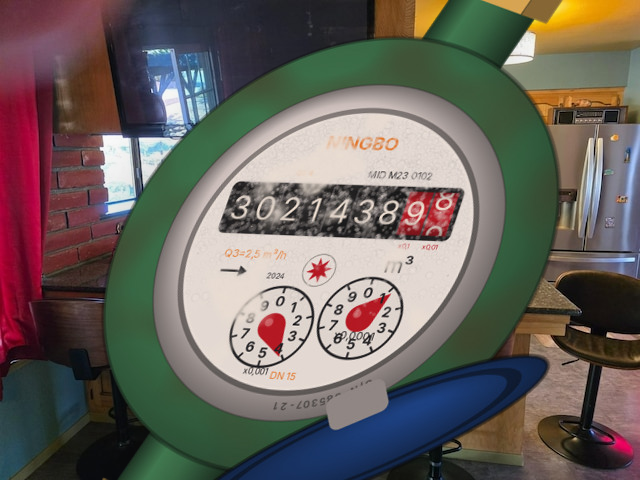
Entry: 3021438.9841 m³
